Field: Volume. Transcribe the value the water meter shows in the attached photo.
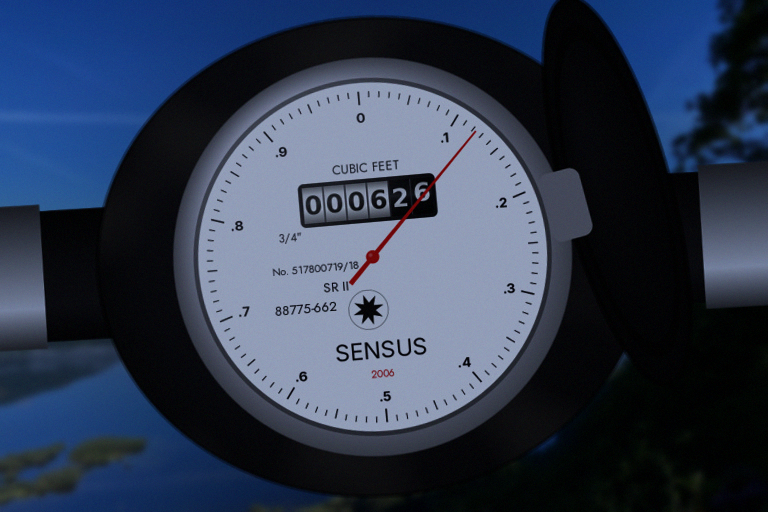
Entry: 626.12 ft³
